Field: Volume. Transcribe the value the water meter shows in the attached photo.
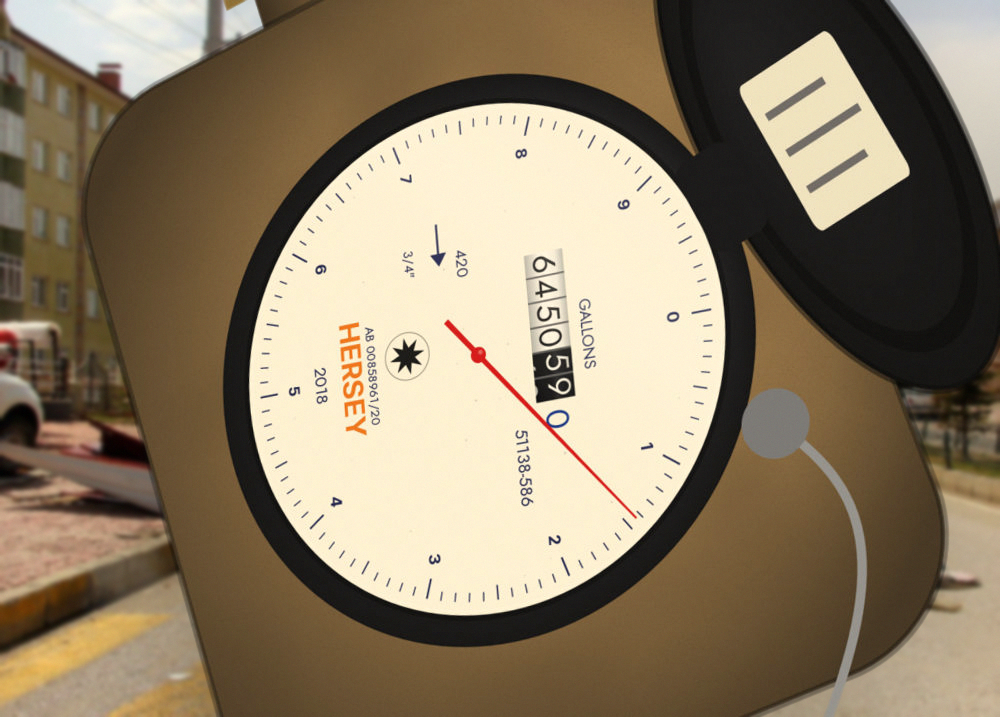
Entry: 6450591.4 gal
